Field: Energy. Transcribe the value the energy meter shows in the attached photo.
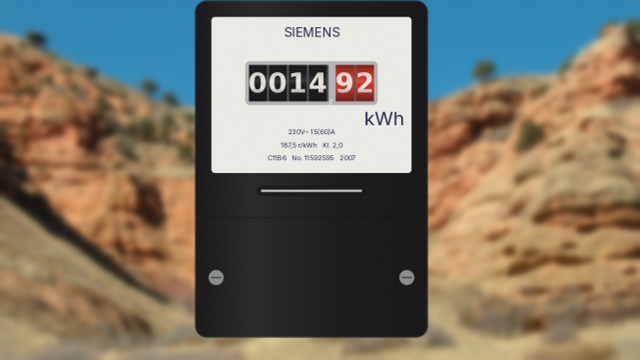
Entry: 14.92 kWh
